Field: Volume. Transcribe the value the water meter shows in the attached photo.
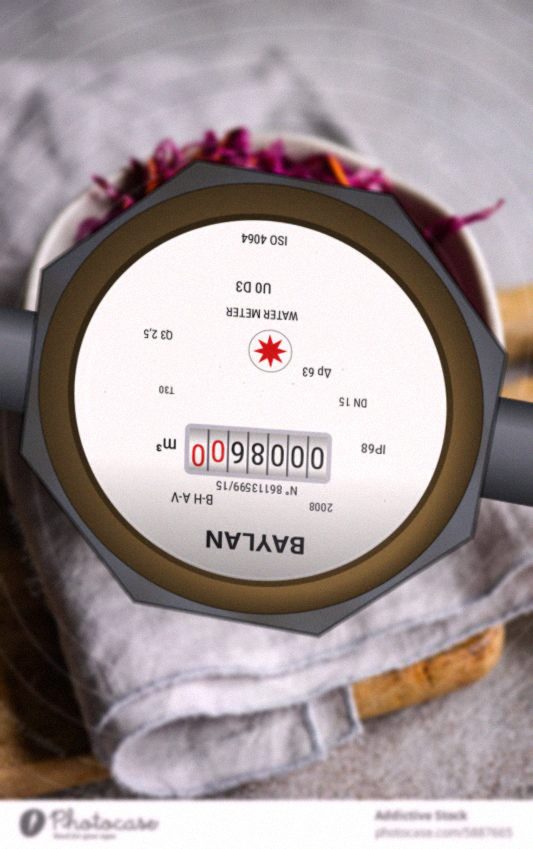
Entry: 86.00 m³
